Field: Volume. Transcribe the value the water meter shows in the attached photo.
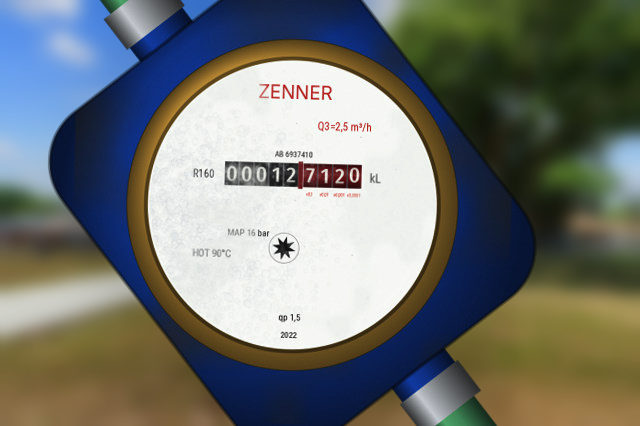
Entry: 12.7120 kL
